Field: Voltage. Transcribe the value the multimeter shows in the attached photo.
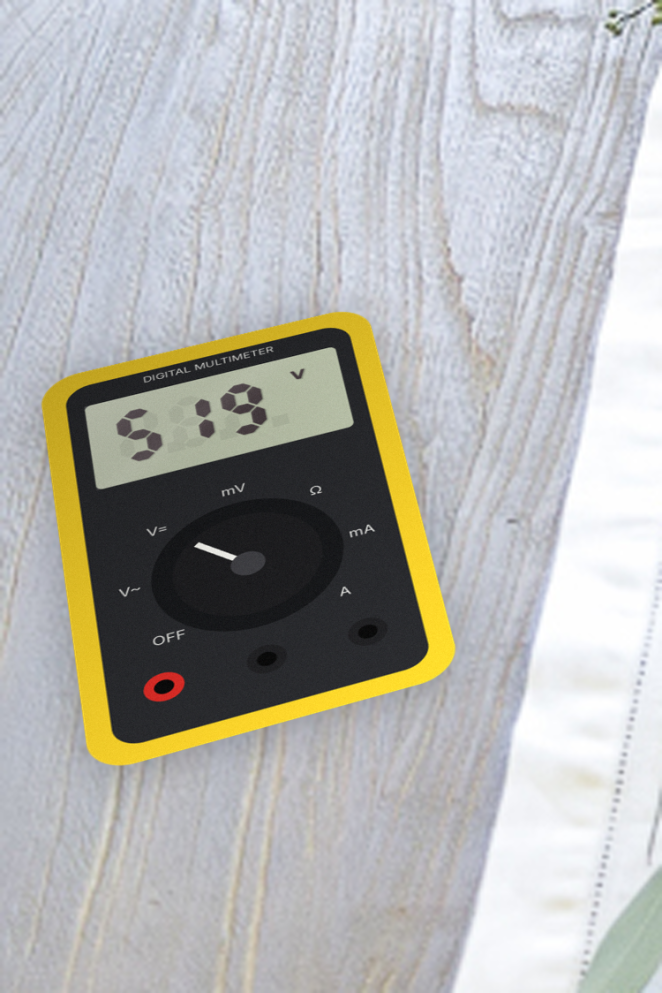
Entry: 519 V
